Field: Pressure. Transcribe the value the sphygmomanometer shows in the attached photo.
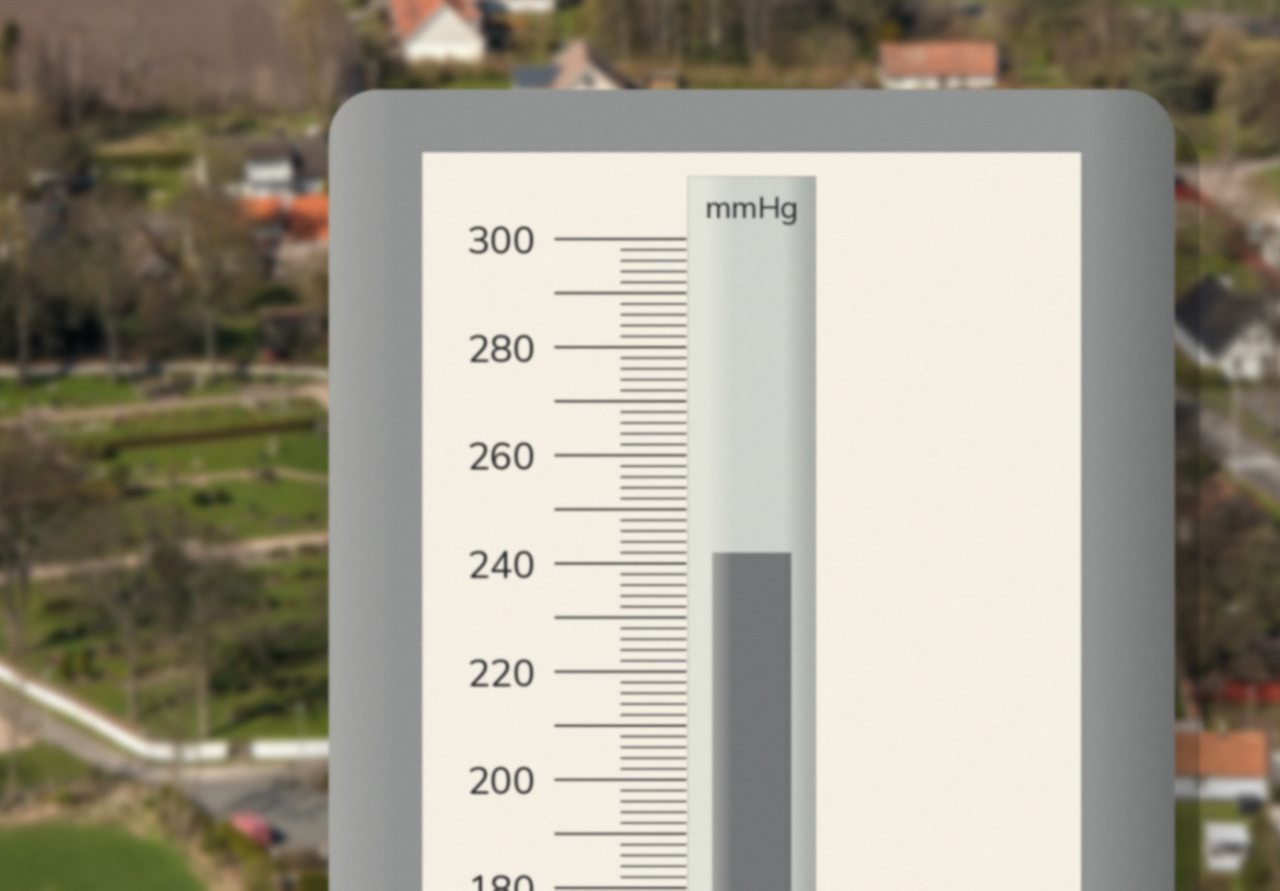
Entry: 242 mmHg
